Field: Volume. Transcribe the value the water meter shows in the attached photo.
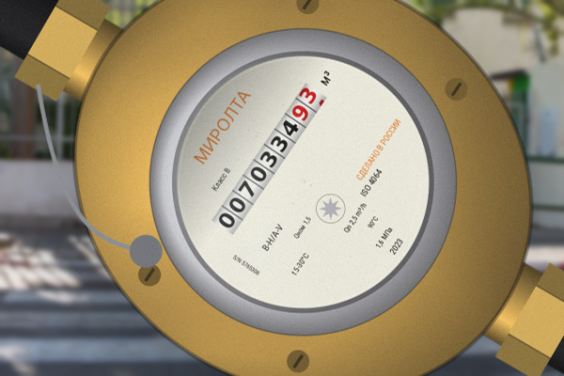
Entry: 70334.93 m³
